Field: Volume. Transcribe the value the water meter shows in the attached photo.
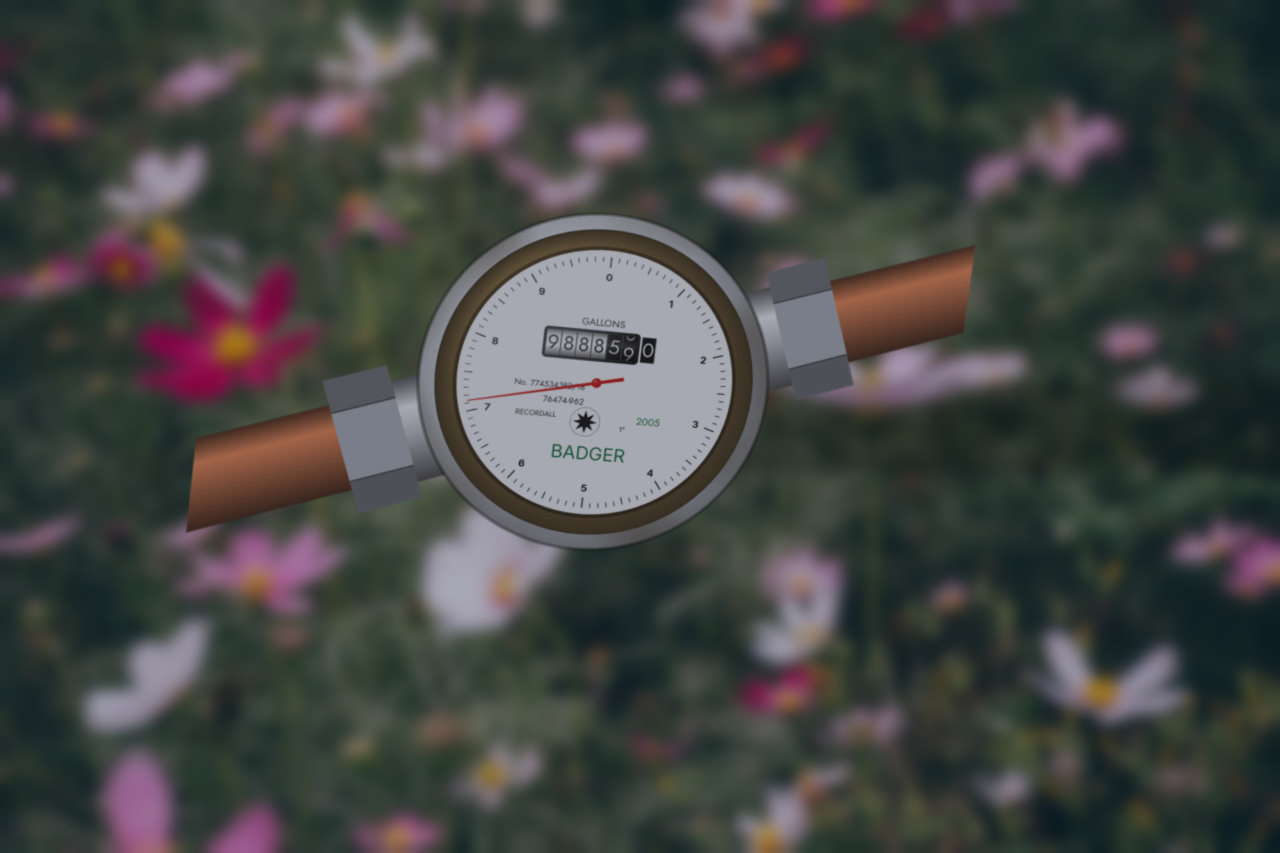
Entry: 9888587.1 gal
